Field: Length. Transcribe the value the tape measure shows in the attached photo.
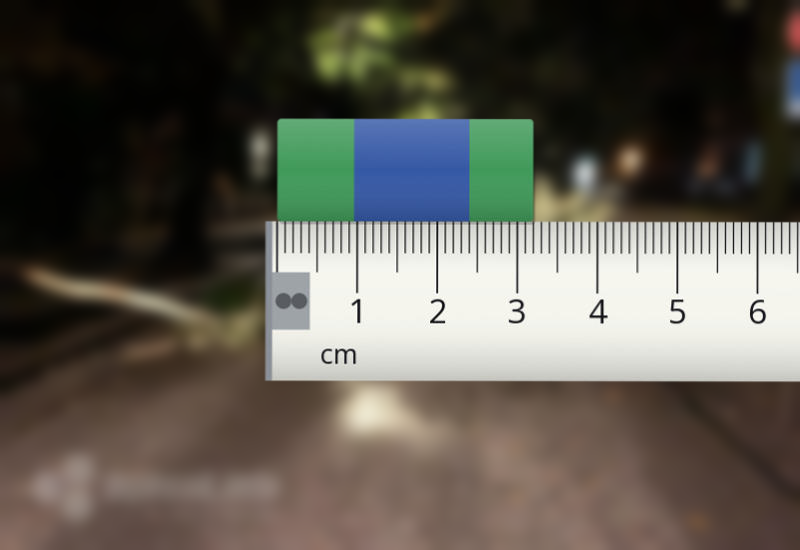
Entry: 3.2 cm
